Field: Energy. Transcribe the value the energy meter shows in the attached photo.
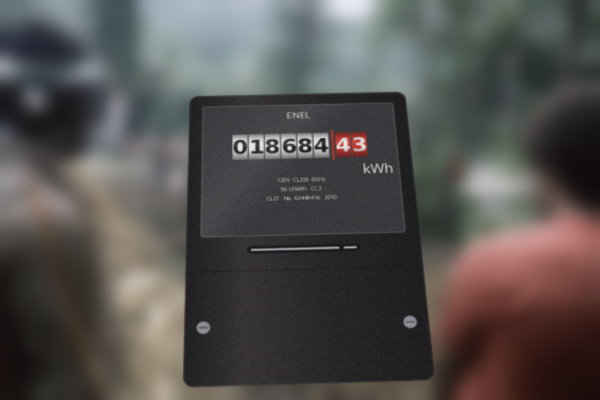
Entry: 18684.43 kWh
